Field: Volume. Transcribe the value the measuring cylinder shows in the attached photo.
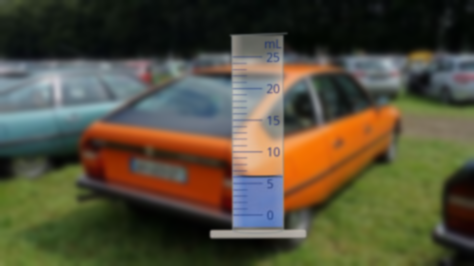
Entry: 6 mL
